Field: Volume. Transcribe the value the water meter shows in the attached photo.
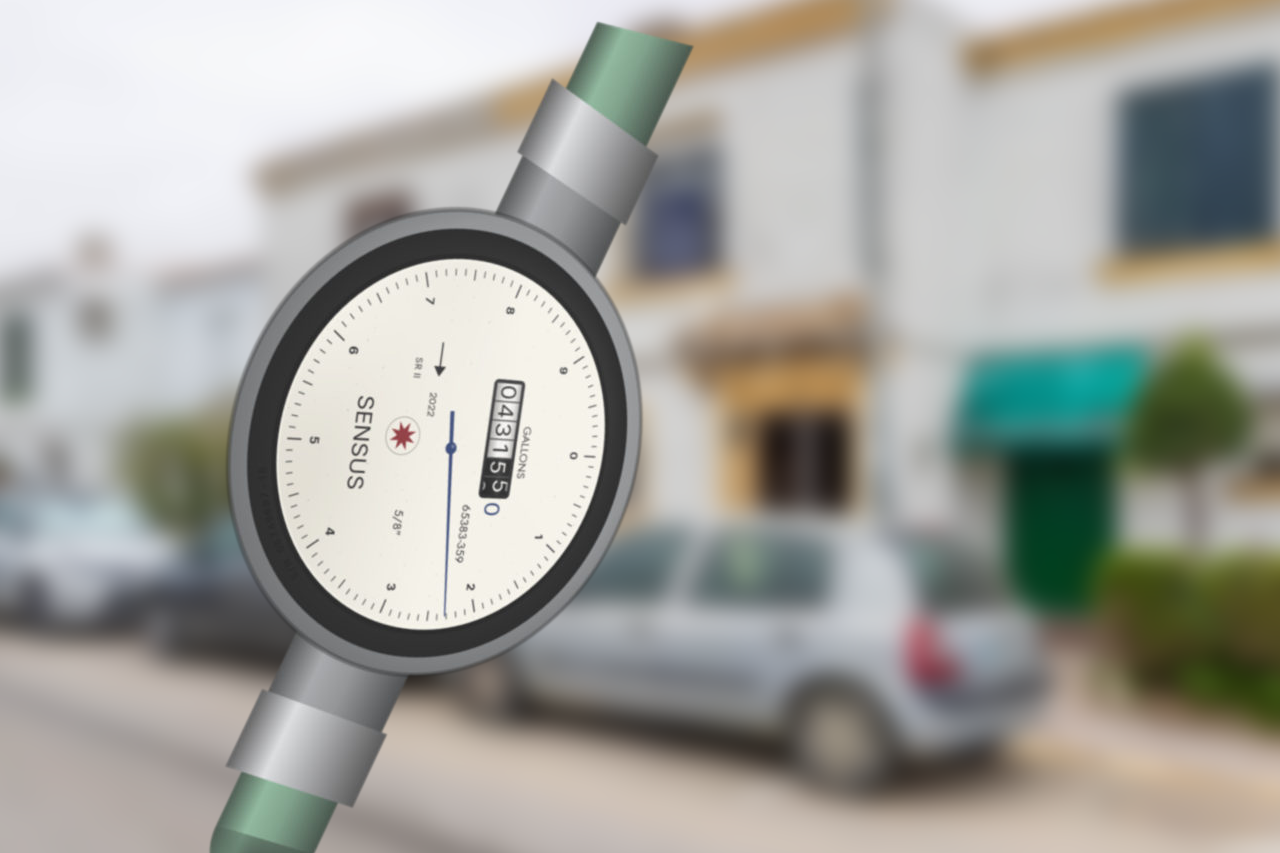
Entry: 431552.3 gal
